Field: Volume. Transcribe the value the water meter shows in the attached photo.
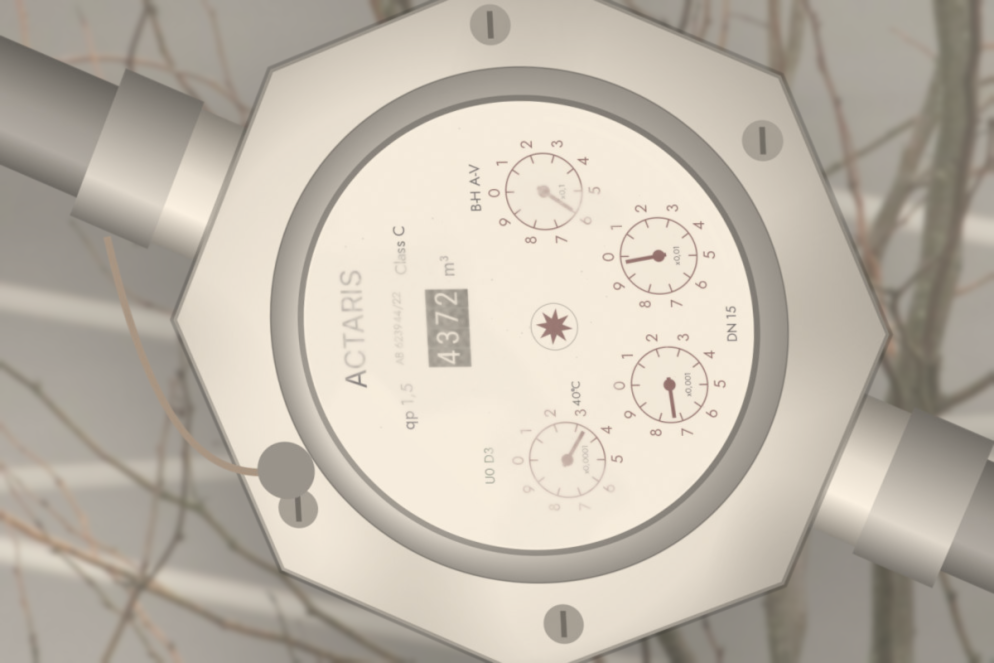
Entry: 4372.5973 m³
